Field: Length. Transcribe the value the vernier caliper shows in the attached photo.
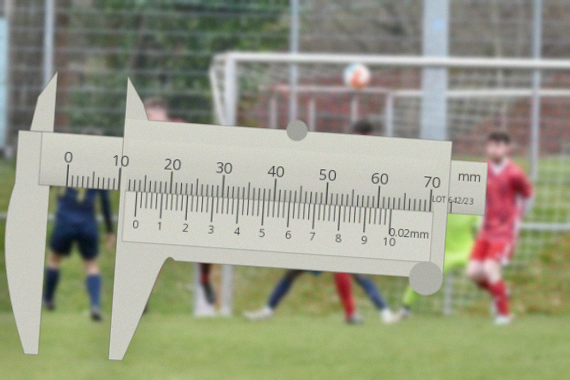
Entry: 13.5 mm
